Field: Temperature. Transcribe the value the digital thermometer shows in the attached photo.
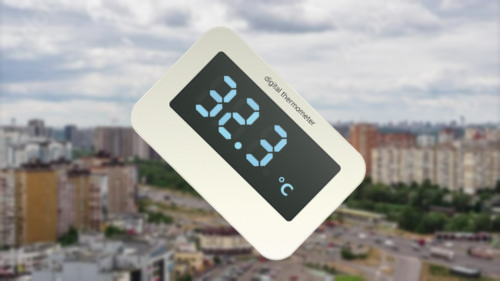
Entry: 32.3 °C
